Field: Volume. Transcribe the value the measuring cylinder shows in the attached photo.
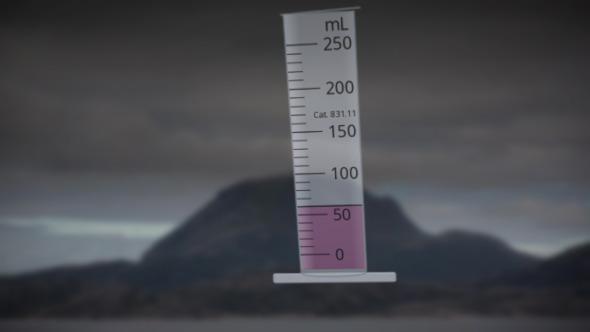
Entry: 60 mL
